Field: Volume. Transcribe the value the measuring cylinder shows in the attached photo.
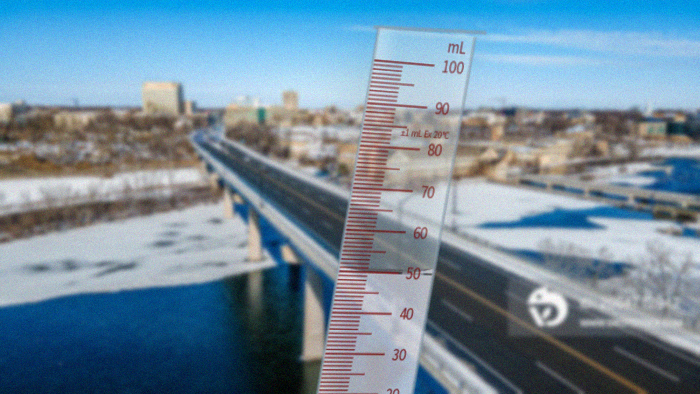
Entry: 50 mL
